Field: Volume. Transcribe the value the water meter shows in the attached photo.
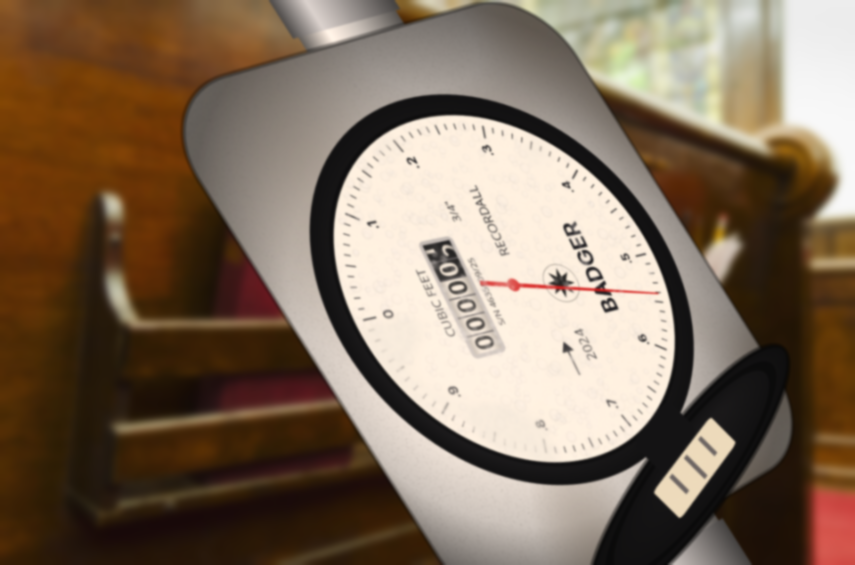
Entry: 1.54 ft³
